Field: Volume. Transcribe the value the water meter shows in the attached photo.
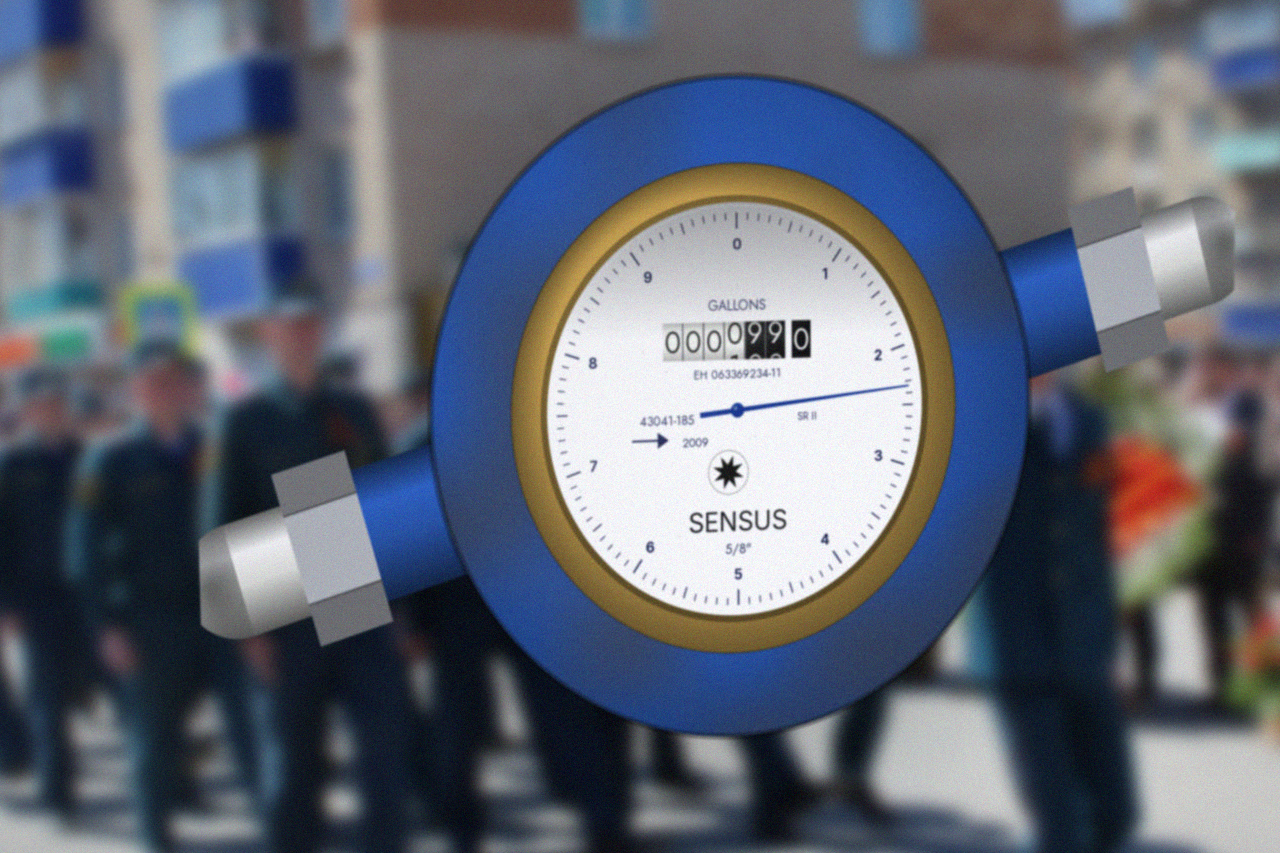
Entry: 992.3 gal
